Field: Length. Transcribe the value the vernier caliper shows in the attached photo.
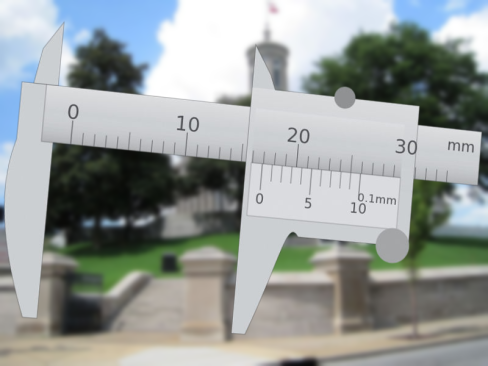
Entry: 16.9 mm
